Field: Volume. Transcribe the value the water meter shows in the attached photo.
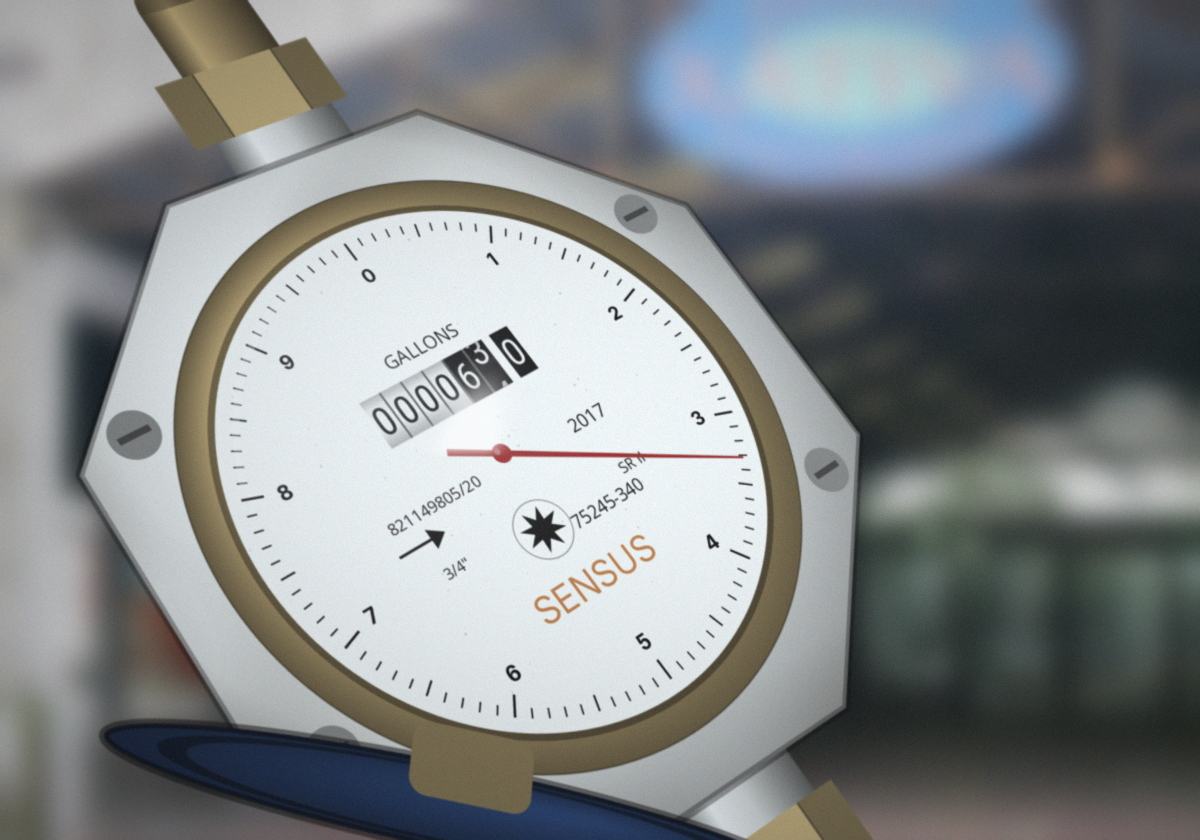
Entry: 633.3 gal
